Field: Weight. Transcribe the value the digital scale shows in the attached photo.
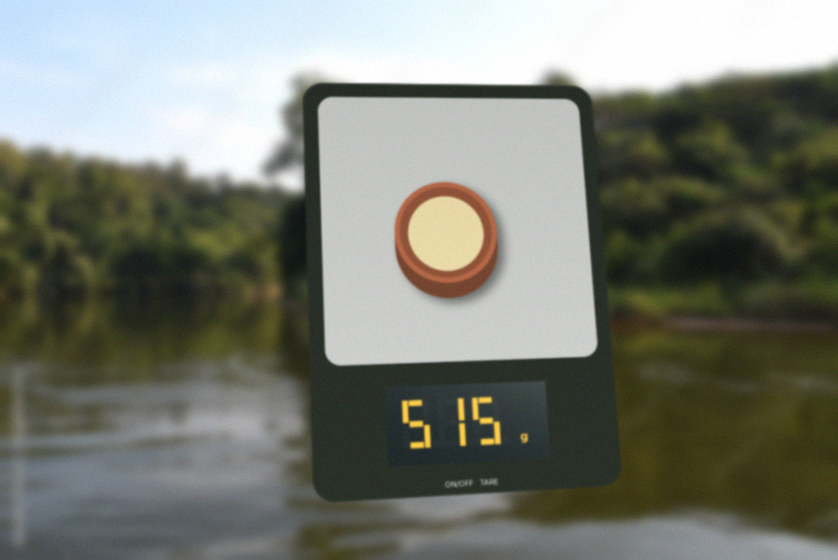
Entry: 515 g
